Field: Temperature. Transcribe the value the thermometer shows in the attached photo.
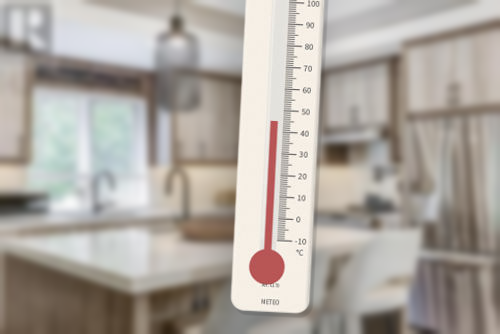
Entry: 45 °C
